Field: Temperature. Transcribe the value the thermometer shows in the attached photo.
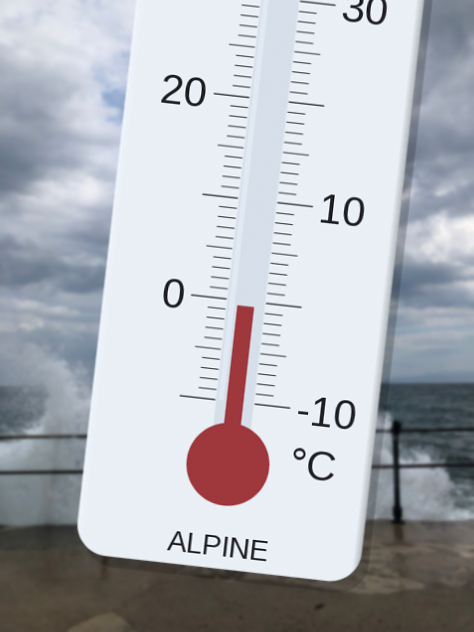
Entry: -0.5 °C
